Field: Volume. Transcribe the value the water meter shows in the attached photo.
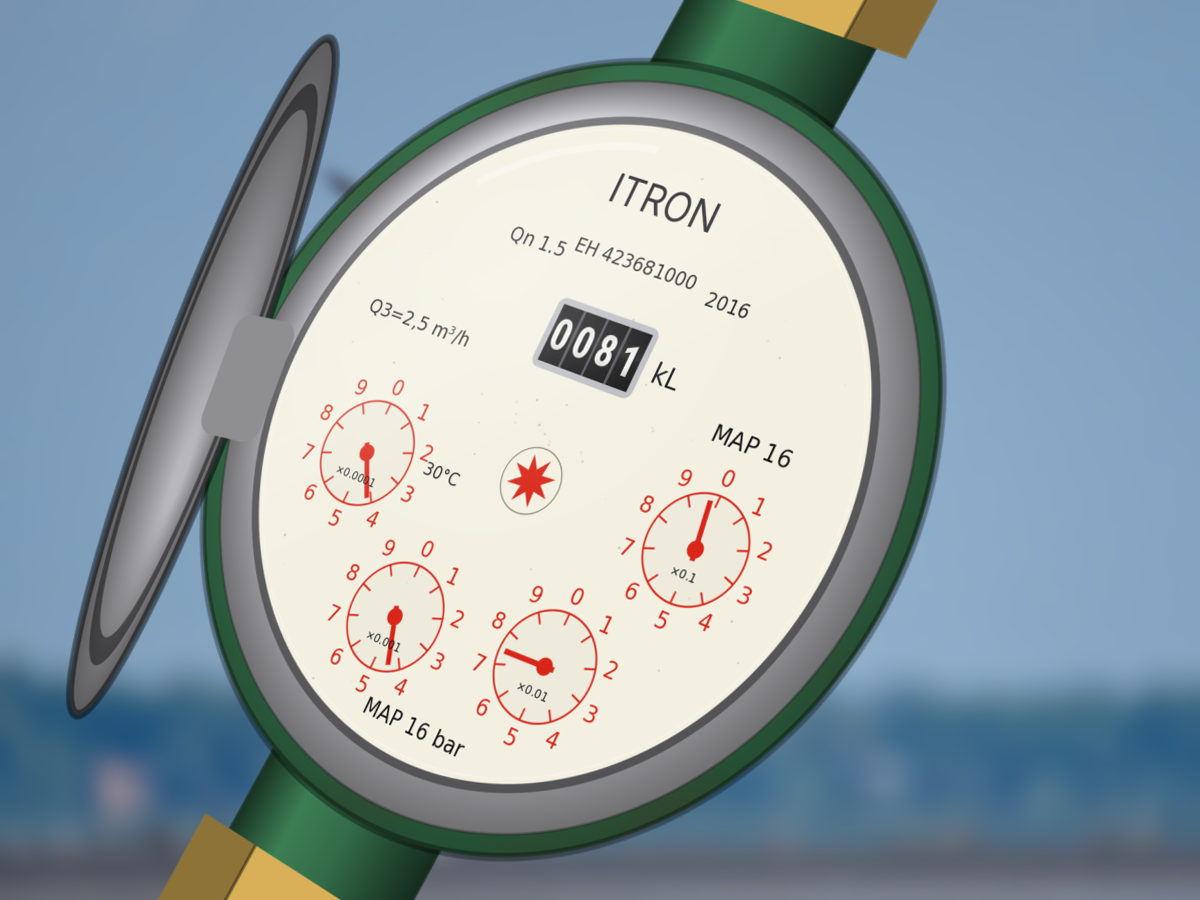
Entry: 80.9744 kL
